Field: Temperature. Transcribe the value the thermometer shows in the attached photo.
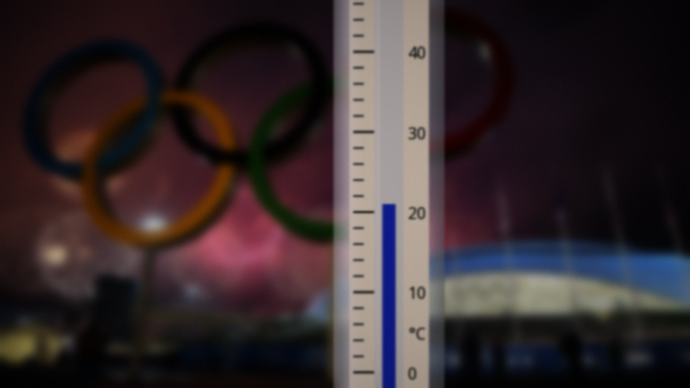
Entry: 21 °C
